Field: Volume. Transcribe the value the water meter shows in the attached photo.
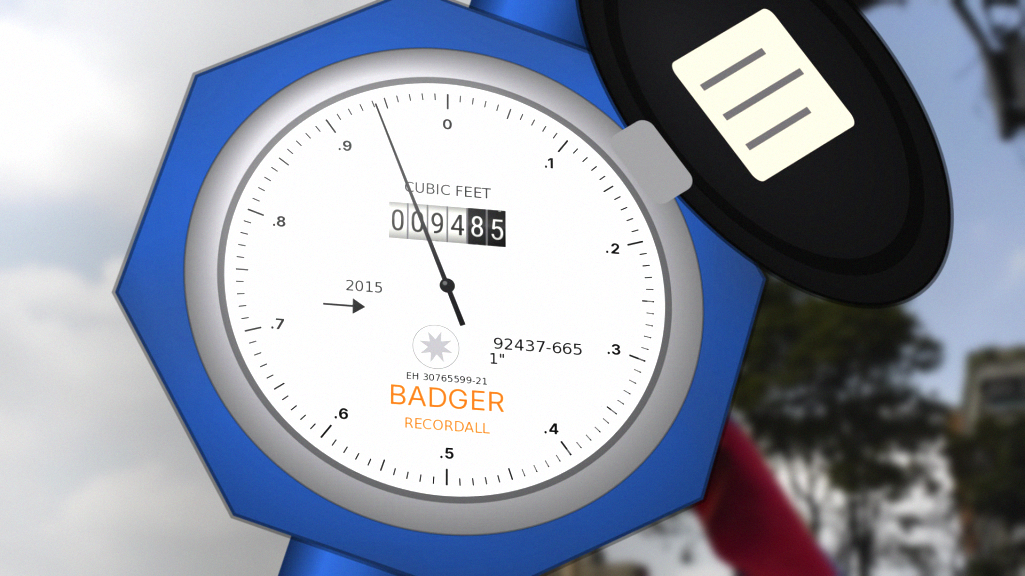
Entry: 9484.94 ft³
